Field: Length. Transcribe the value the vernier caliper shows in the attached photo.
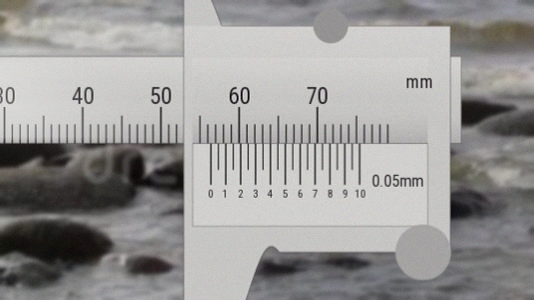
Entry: 56.4 mm
